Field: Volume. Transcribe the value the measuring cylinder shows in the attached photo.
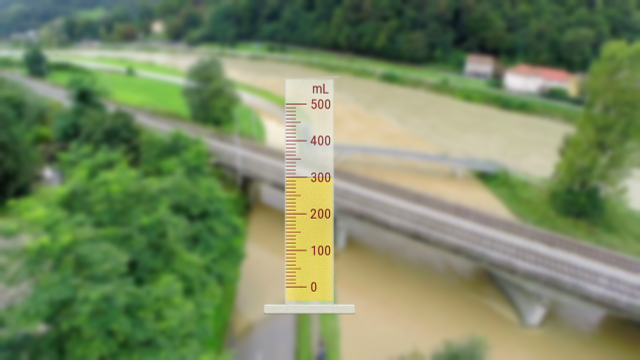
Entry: 300 mL
